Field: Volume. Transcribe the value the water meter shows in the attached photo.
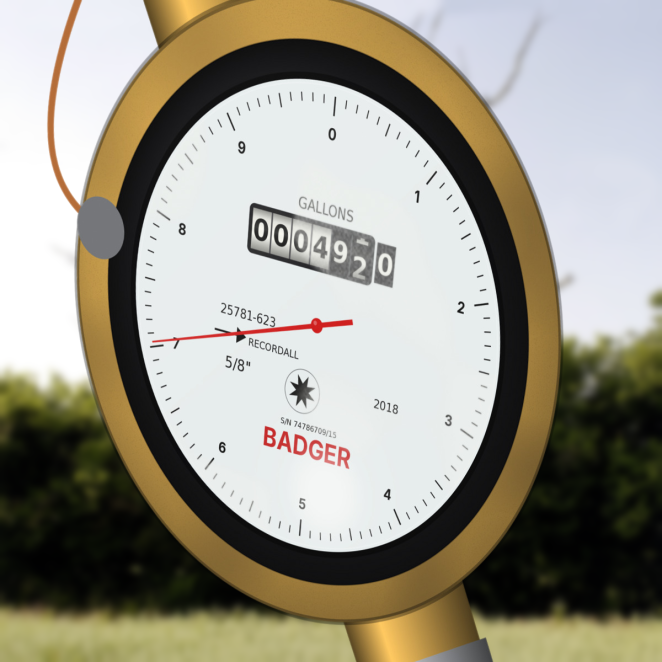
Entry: 4917.0 gal
